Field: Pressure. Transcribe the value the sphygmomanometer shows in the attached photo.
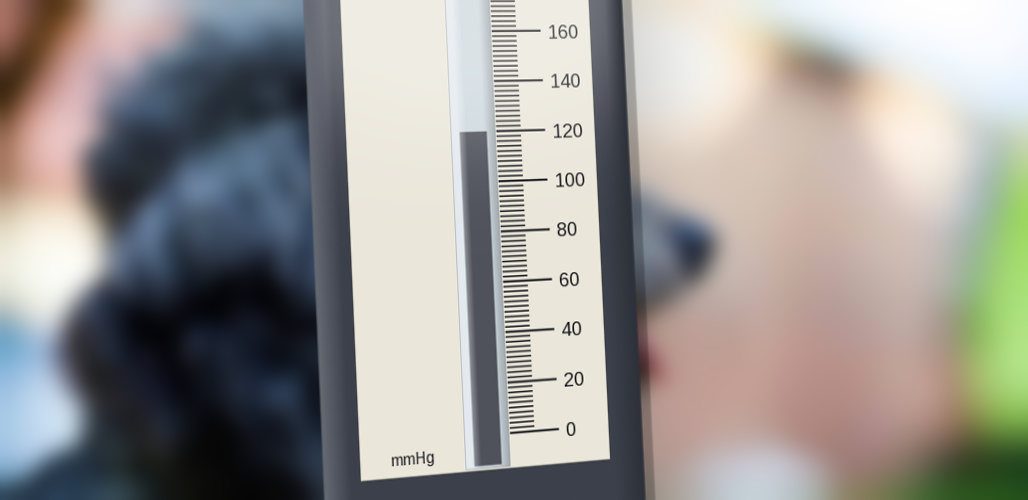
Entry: 120 mmHg
